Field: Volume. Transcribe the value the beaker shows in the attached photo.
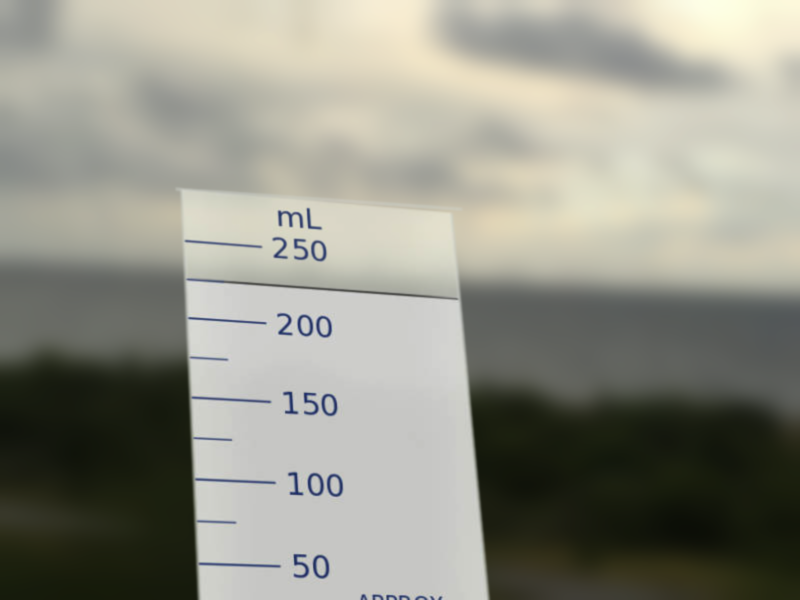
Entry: 225 mL
